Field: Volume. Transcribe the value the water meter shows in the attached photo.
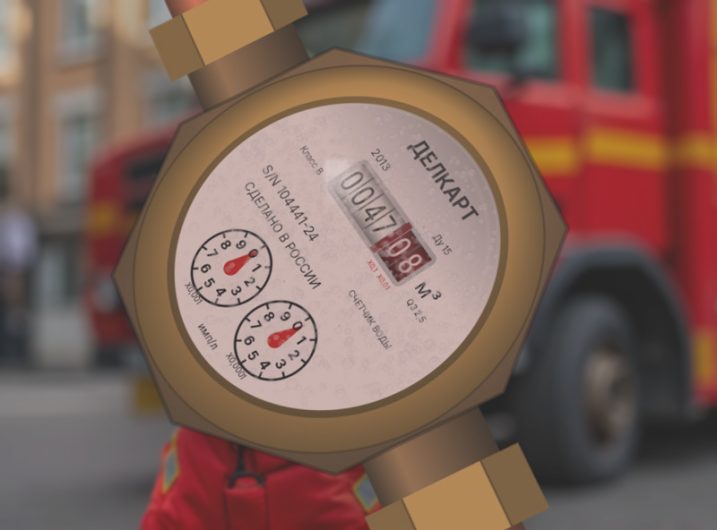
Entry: 47.0800 m³
